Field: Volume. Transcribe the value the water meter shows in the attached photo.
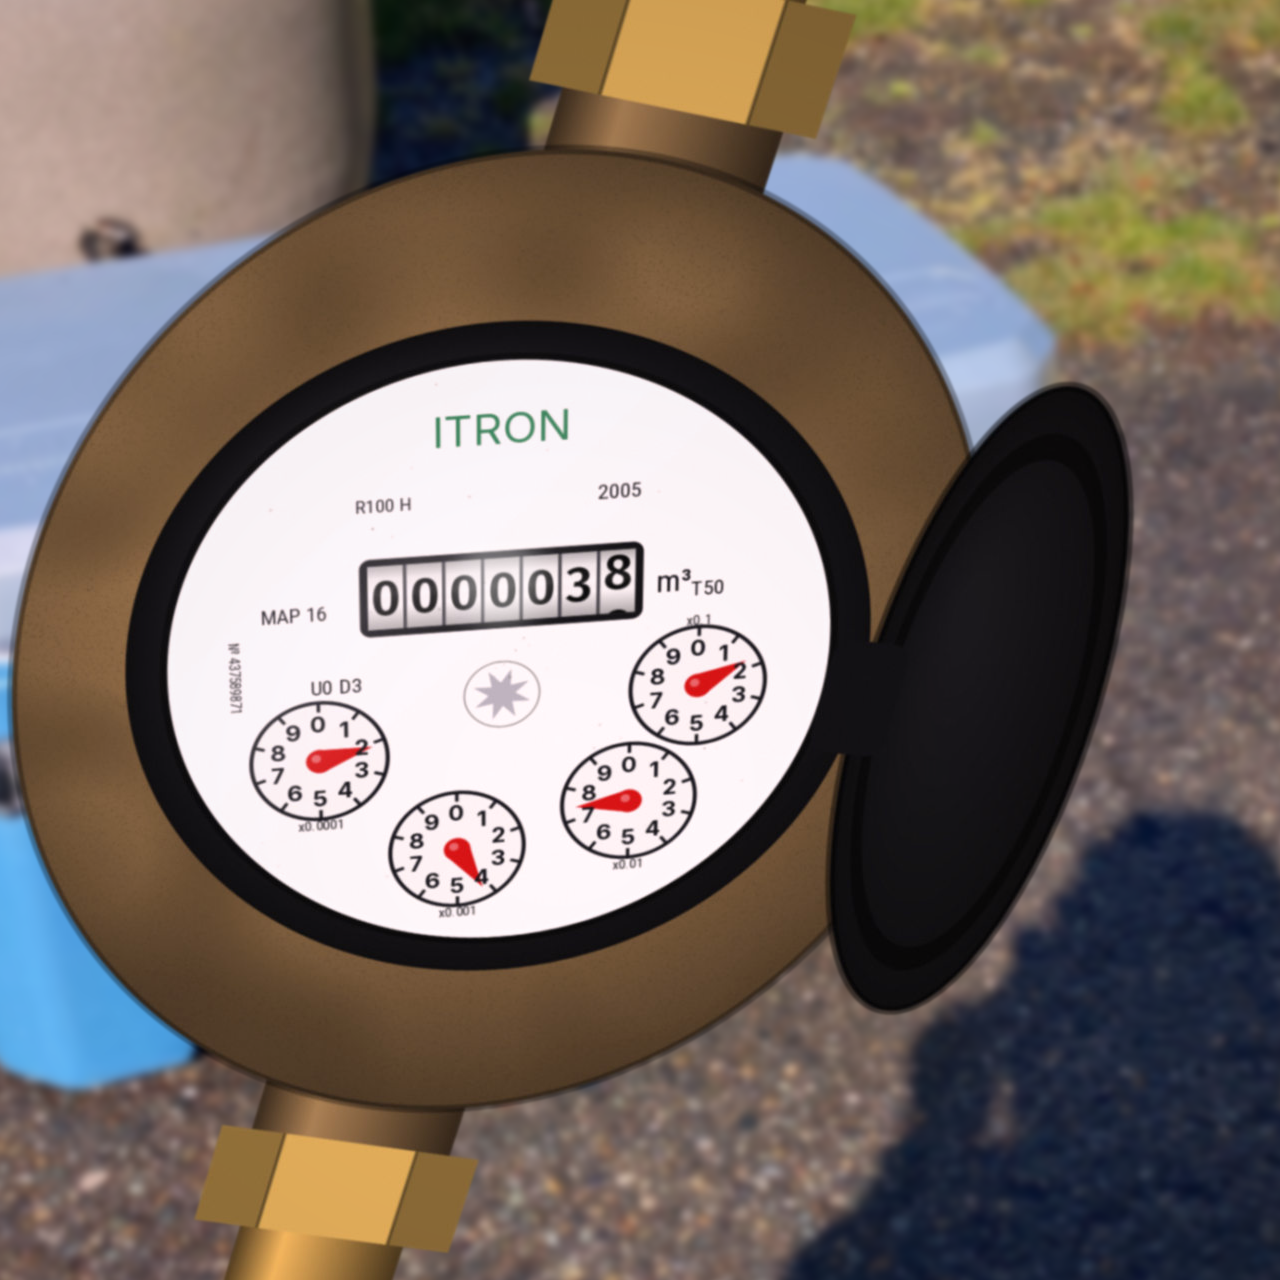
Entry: 38.1742 m³
